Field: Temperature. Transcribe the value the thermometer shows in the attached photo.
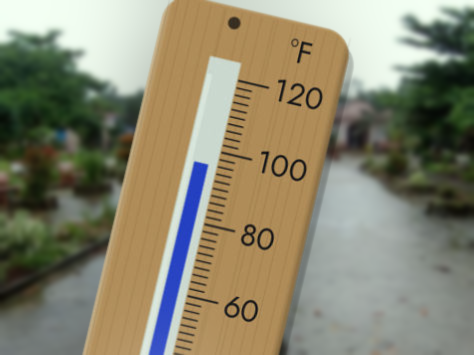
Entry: 96 °F
